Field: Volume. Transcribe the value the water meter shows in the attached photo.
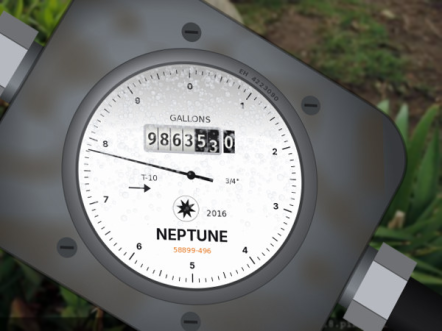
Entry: 9863527.8 gal
